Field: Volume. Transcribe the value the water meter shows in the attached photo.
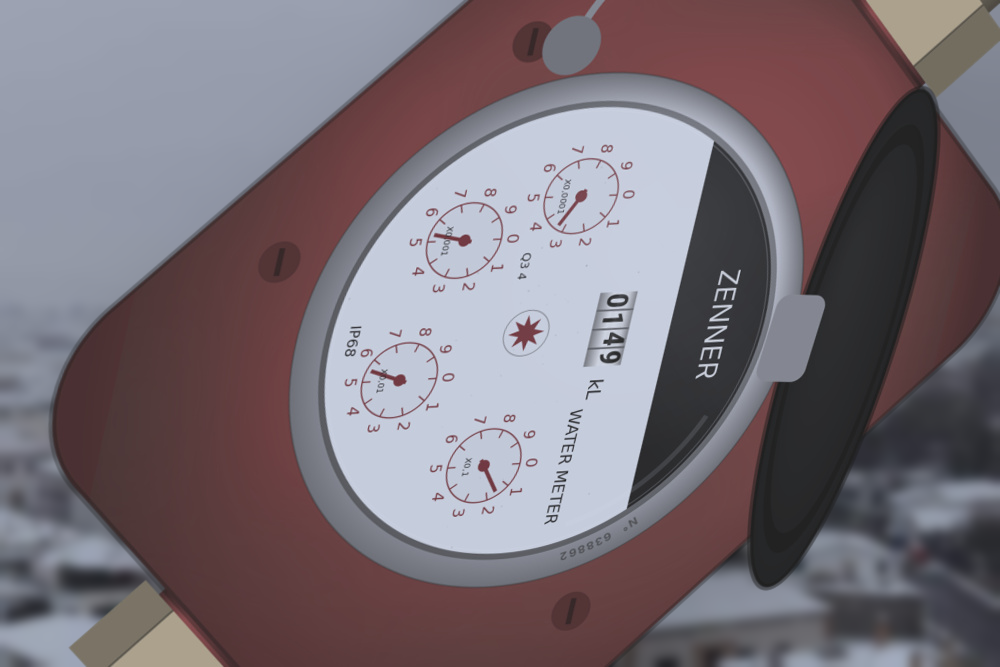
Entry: 149.1553 kL
